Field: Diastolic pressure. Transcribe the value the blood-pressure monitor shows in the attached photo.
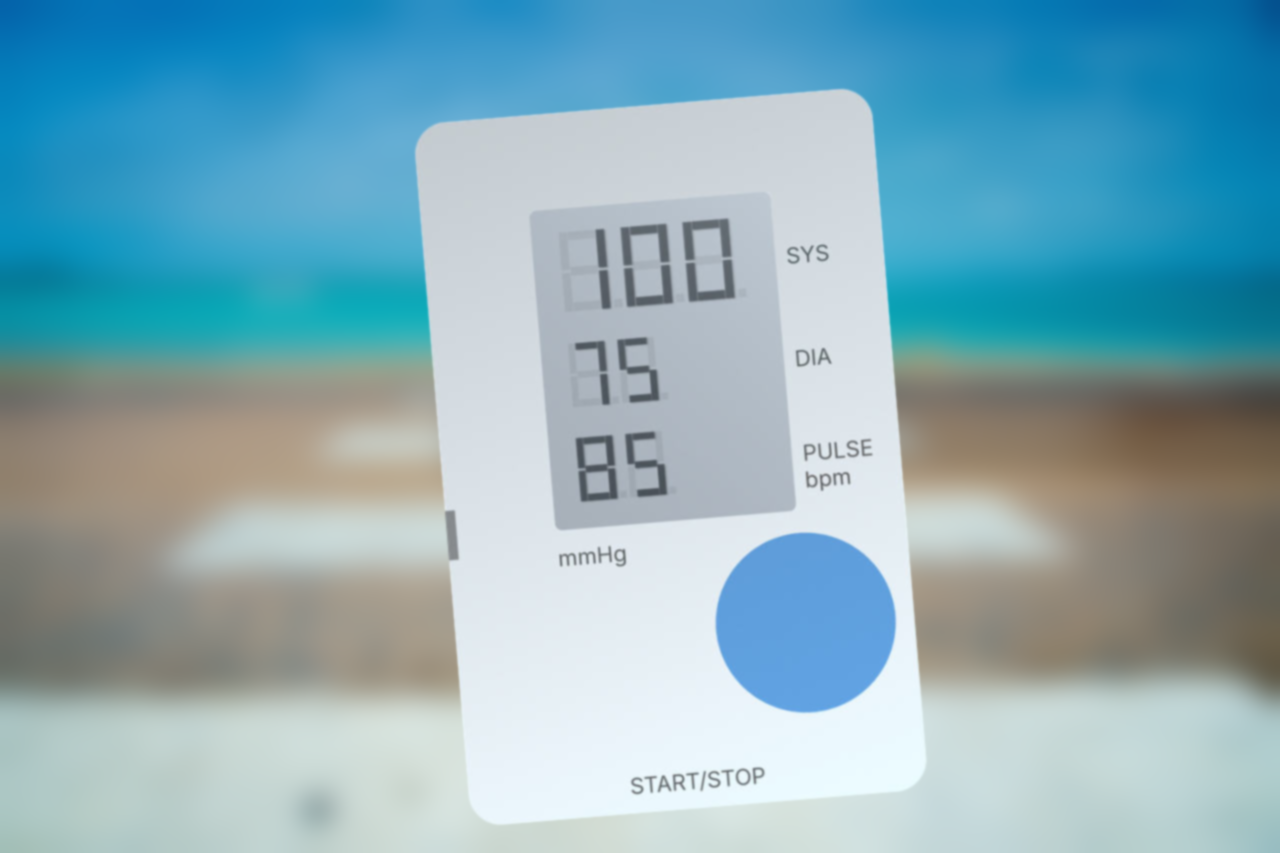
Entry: 75 mmHg
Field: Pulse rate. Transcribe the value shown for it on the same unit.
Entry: 85 bpm
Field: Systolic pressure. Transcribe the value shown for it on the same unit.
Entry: 100 mmHg
